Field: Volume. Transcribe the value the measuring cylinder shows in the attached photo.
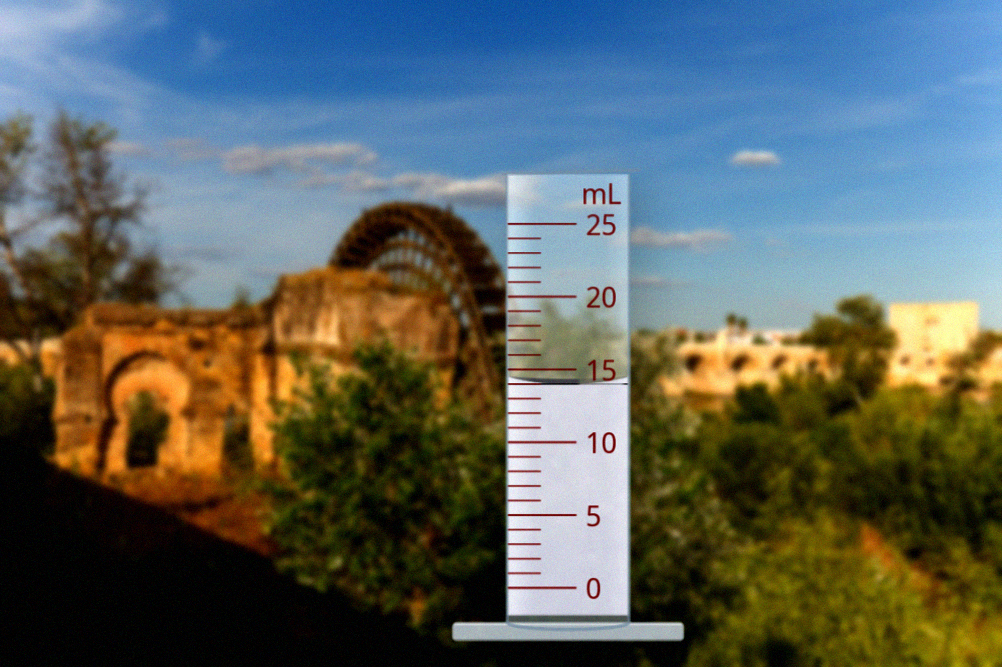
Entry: 14 mL
